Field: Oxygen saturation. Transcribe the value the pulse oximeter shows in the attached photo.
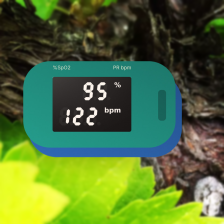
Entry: 95 %
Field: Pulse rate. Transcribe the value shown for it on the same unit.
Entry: 122 bpm
